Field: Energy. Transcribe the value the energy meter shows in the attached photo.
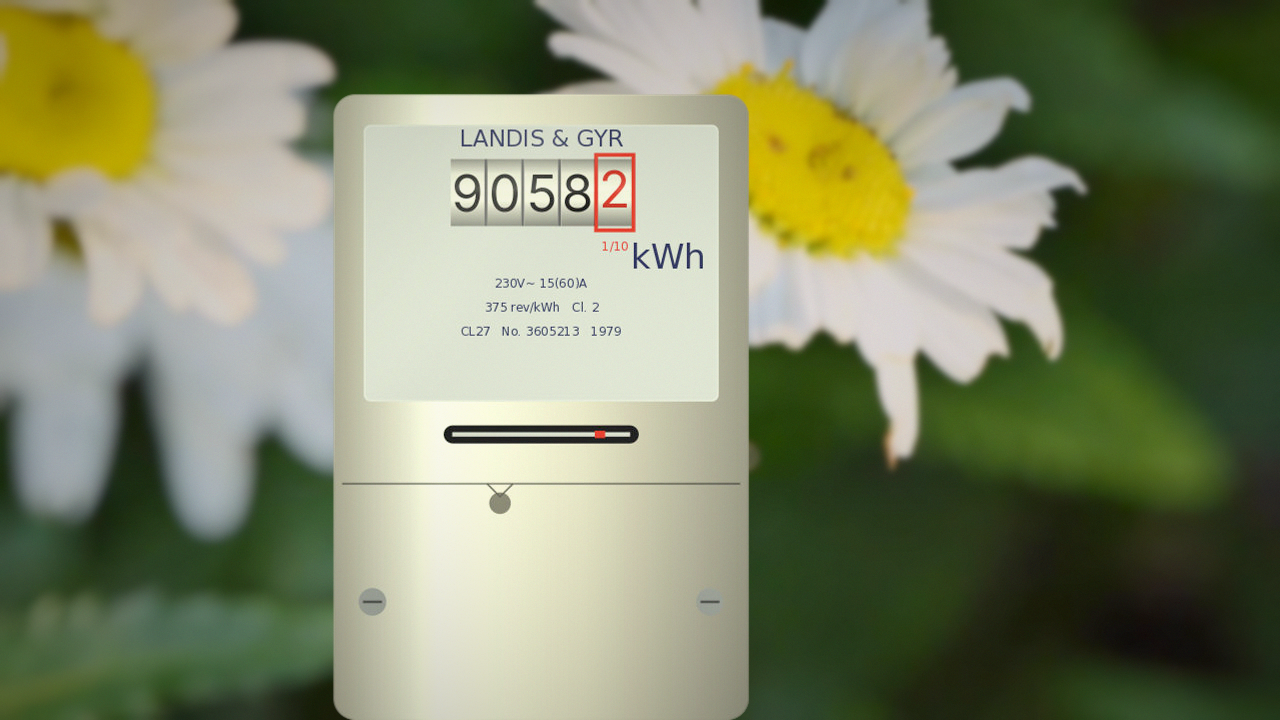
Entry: 9058.2 kWh
